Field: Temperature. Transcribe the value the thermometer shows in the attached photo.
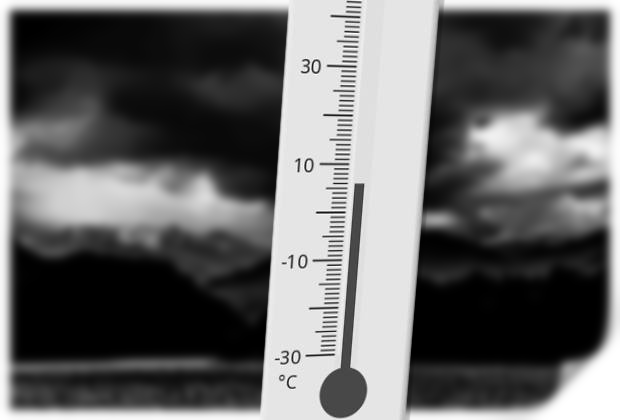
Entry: 6 °C
